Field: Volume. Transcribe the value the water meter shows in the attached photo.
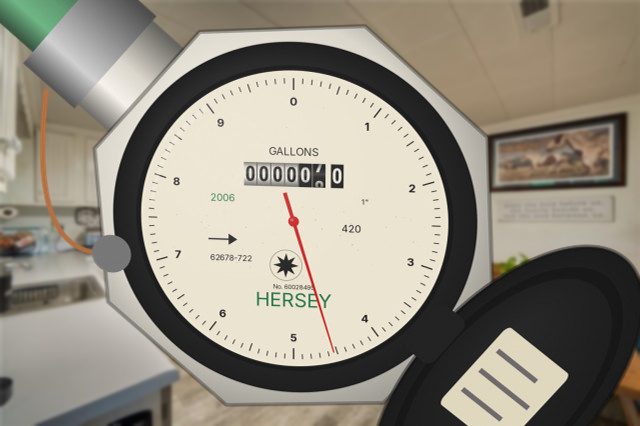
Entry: 74.5 gal
